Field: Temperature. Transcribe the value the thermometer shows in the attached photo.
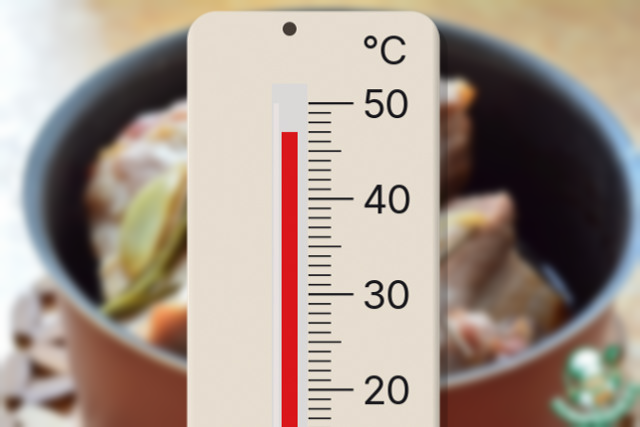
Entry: 47 °C
